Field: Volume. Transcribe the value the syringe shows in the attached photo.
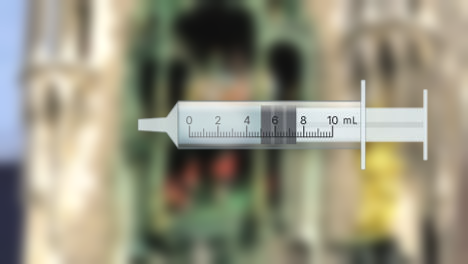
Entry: 5 mL
